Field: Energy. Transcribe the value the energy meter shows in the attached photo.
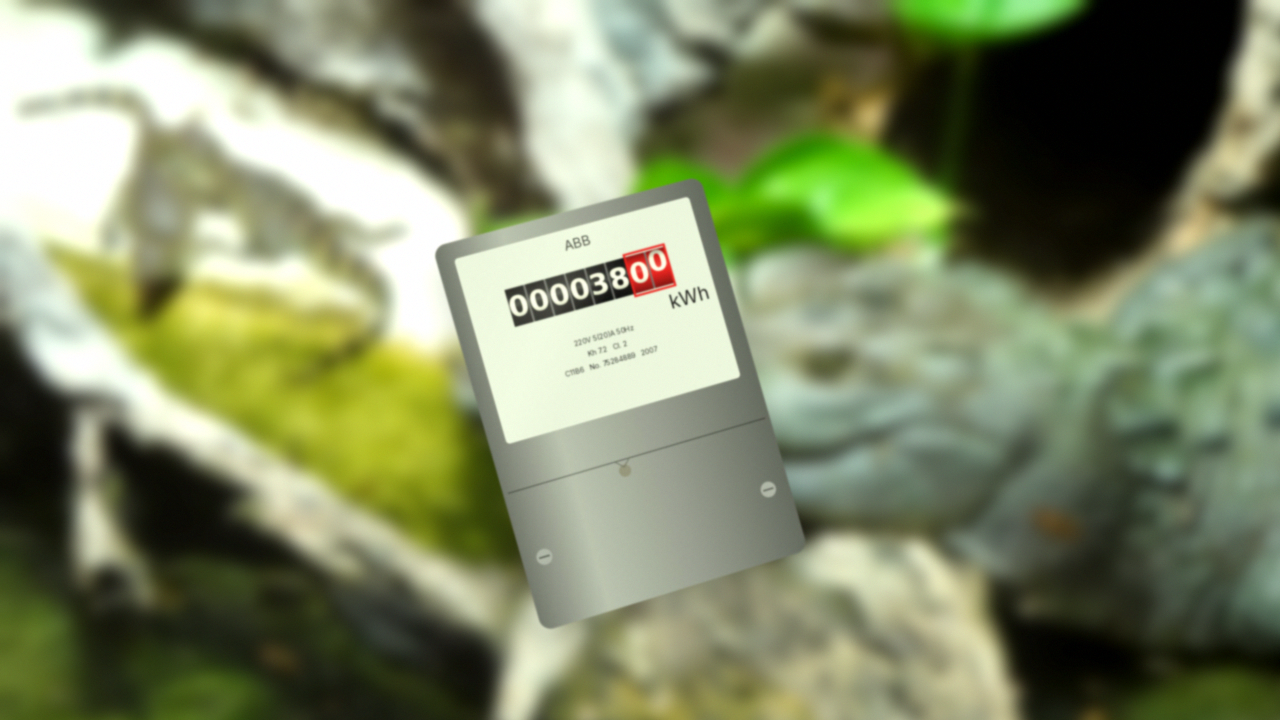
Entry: 38.00 kWh
